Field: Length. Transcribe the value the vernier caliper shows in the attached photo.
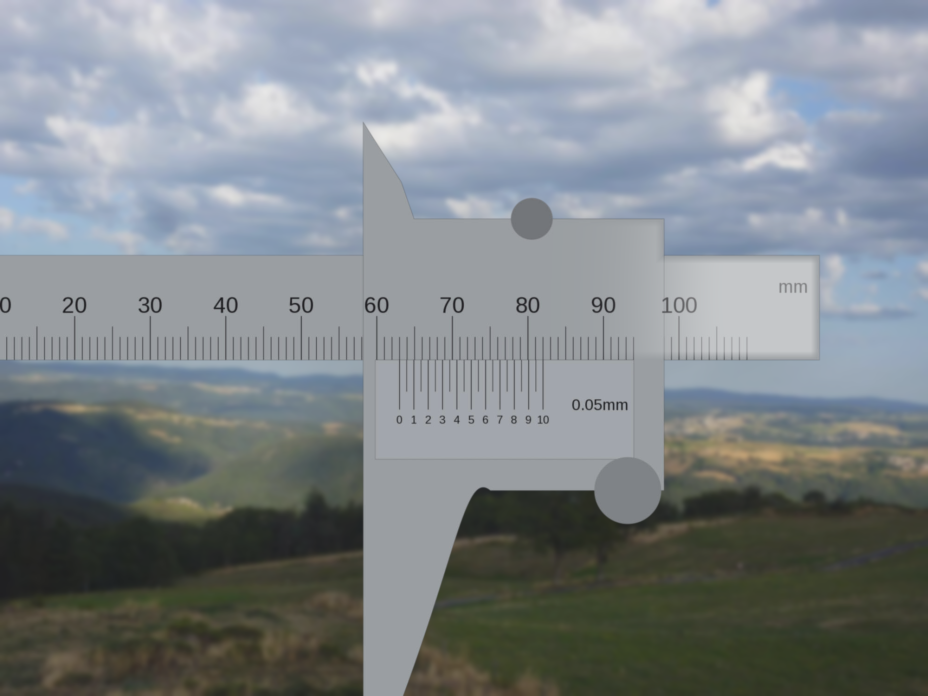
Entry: 63.0 mm
